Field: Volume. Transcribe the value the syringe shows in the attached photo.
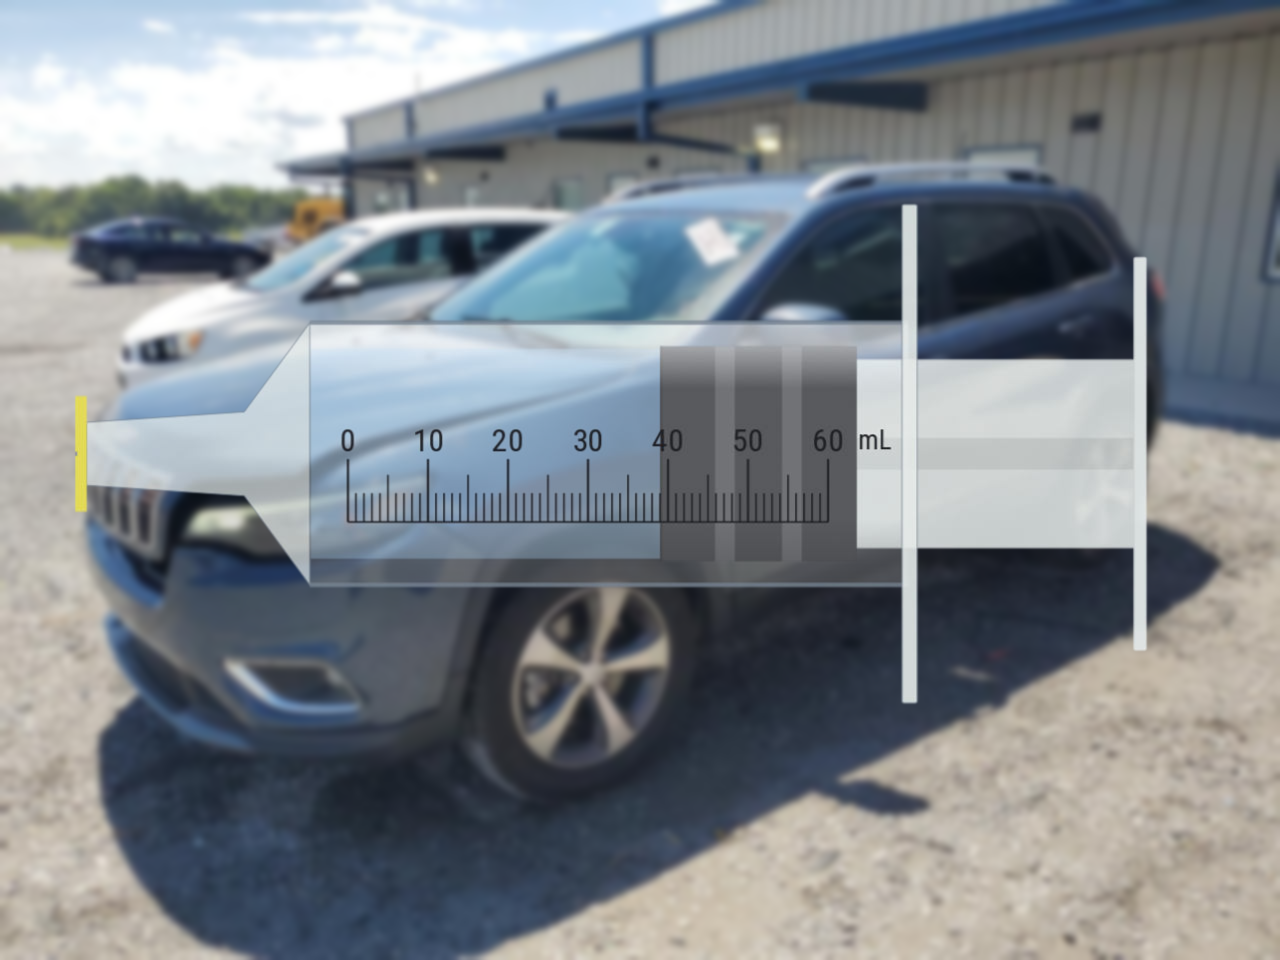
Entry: 39 mL
